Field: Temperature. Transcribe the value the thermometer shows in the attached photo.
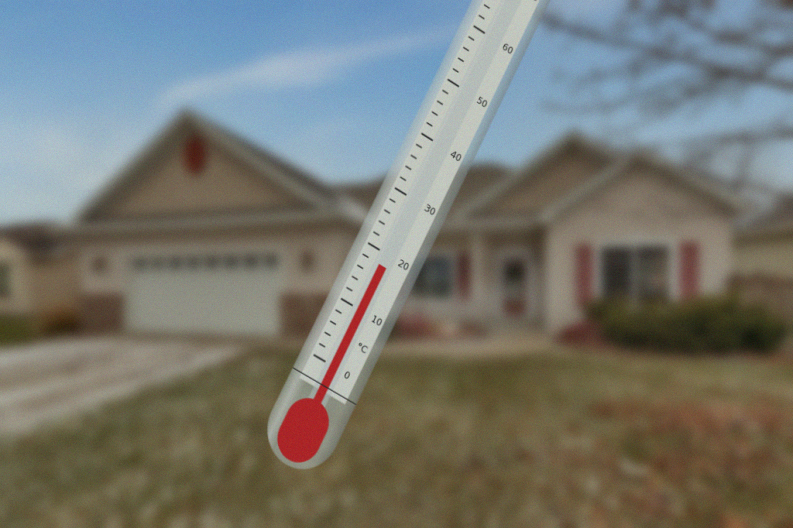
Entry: 18 °C
